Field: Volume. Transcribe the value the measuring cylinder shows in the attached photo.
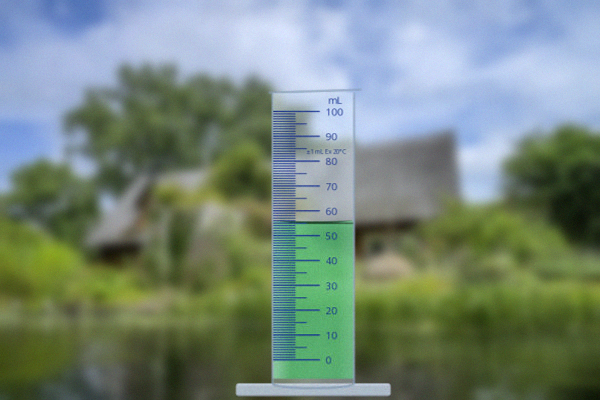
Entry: 55 mL
